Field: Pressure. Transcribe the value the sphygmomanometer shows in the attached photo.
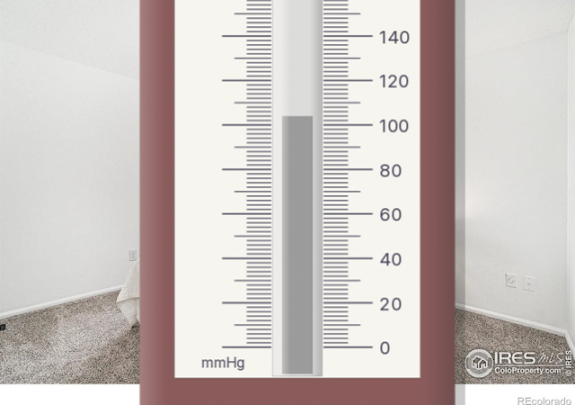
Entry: 104 mmHg
